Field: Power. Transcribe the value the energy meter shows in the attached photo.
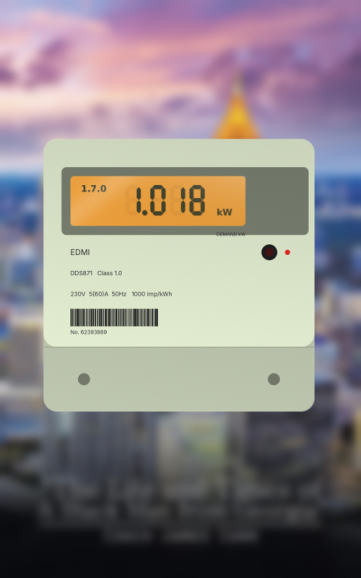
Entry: 1.018 kW
